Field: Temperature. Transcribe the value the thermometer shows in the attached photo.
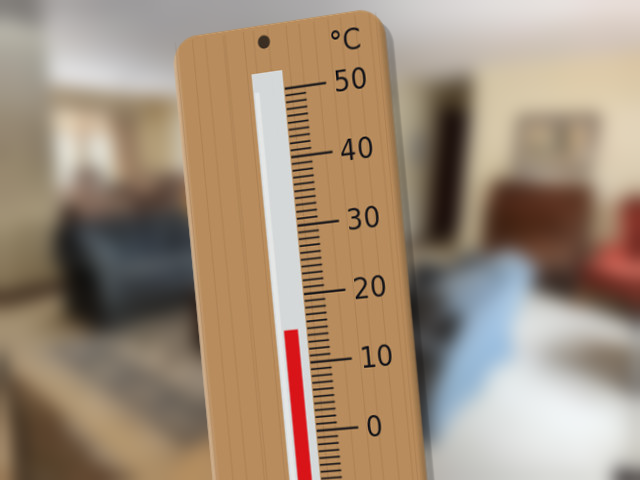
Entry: 15 °C
